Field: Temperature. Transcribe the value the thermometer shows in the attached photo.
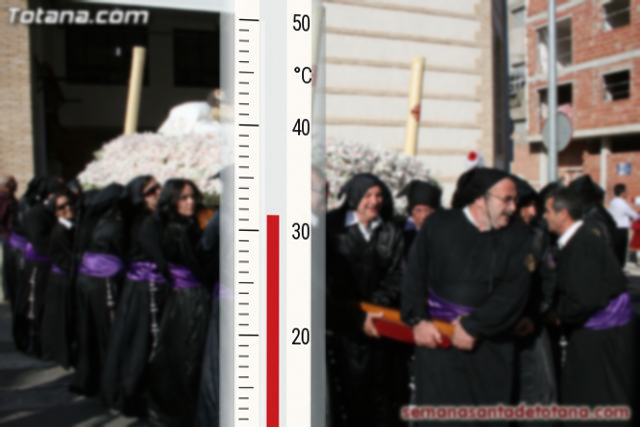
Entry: 31.5 °C
